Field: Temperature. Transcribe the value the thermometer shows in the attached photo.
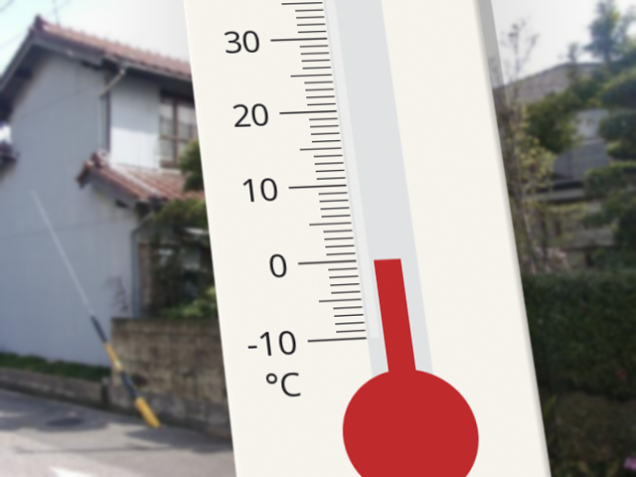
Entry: 0 °C
